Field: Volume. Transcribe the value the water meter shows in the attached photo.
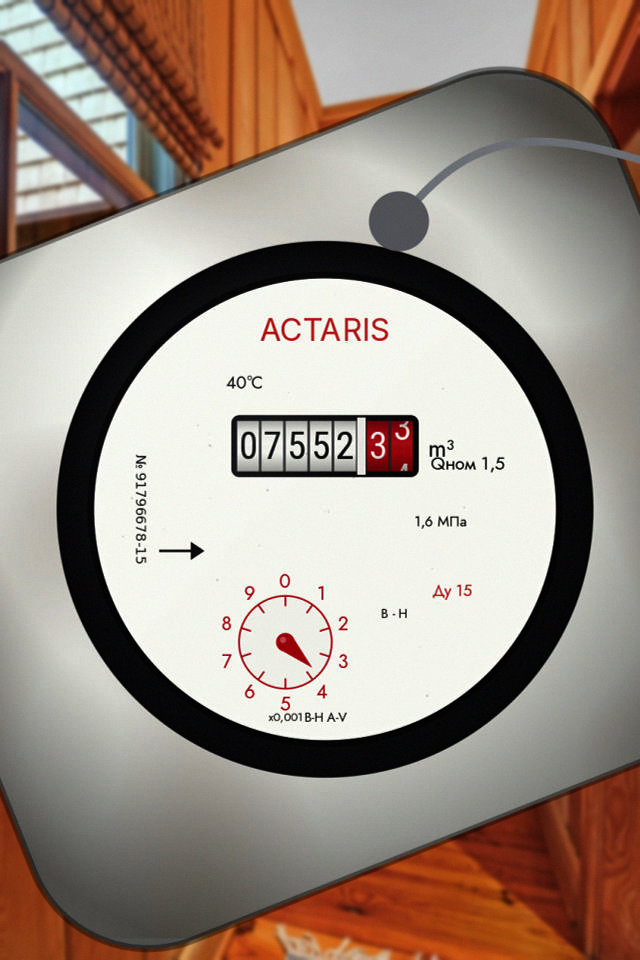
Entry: 7552.333 m³
